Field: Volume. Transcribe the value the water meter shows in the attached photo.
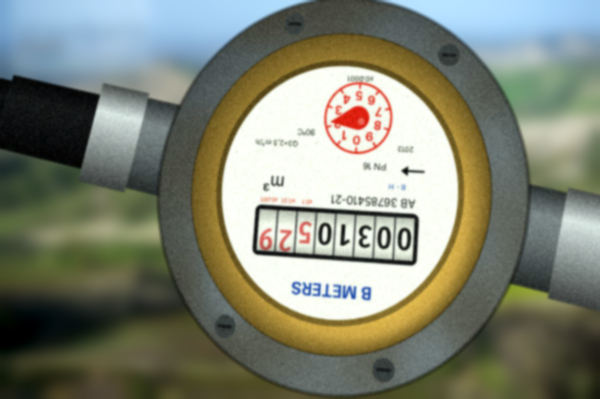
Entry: 310.5292 m³
